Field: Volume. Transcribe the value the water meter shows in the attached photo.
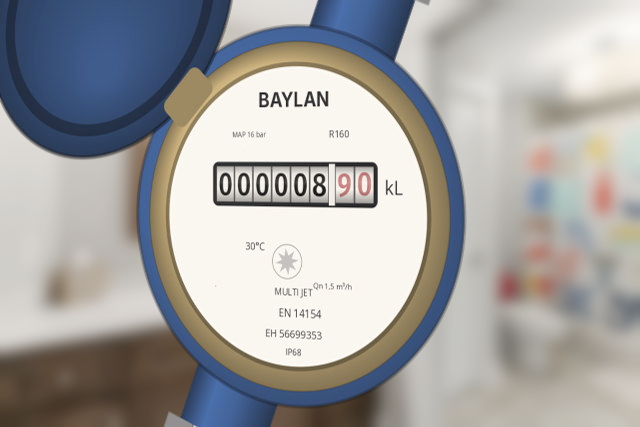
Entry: 8.90 kL
